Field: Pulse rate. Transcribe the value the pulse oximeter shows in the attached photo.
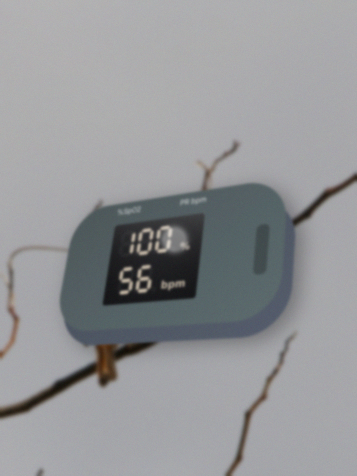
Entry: 56 bpm
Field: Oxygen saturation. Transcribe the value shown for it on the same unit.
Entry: 100 %
